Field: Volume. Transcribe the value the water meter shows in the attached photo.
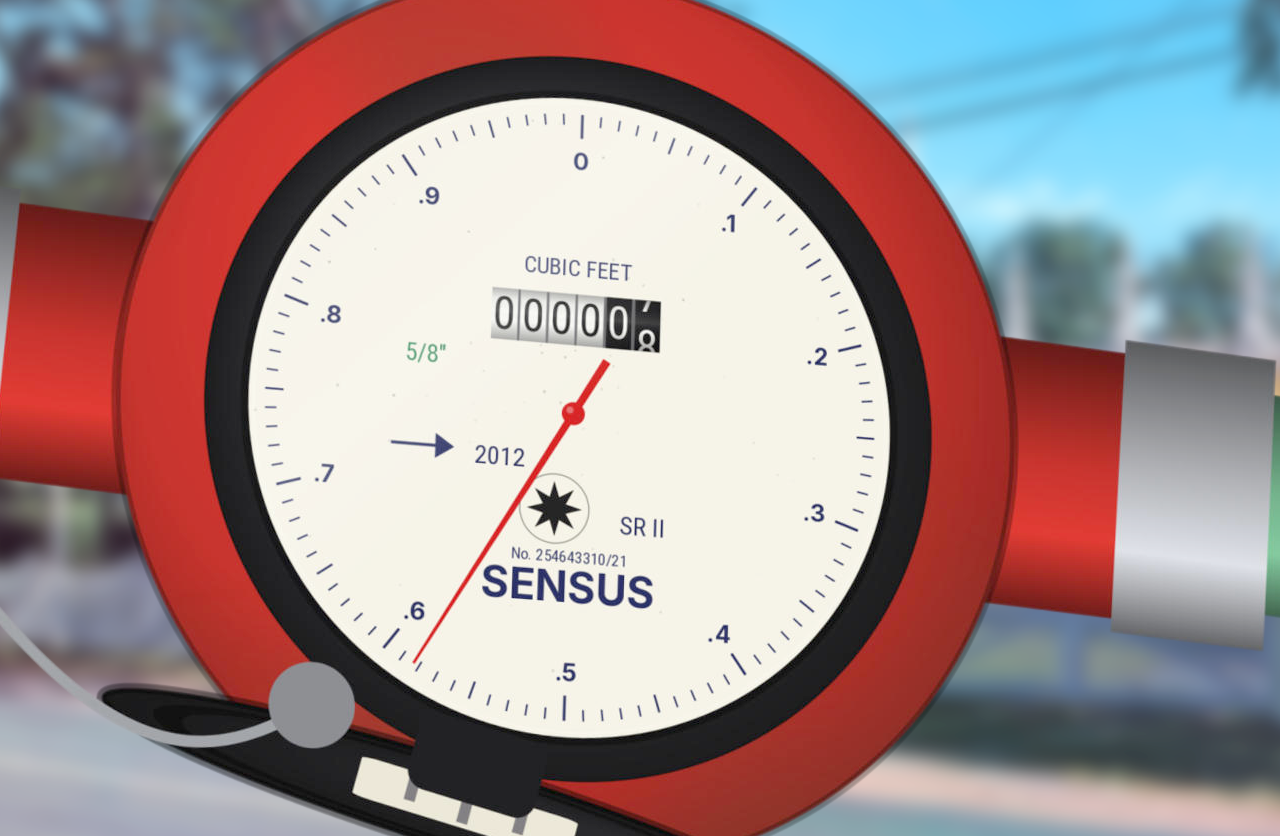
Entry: 7.58 ft³
